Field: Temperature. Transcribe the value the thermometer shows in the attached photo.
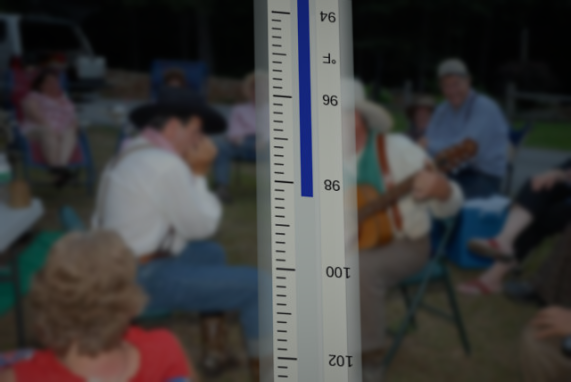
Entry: 98.3 °F
